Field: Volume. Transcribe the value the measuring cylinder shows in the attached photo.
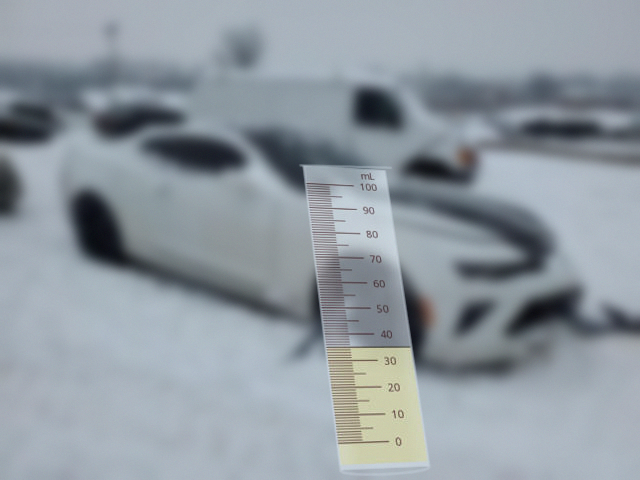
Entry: 35 mL
